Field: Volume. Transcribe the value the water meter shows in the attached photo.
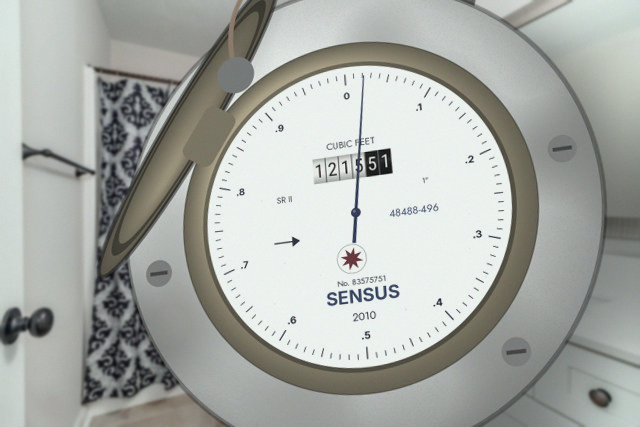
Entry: 121551.02 ft³
